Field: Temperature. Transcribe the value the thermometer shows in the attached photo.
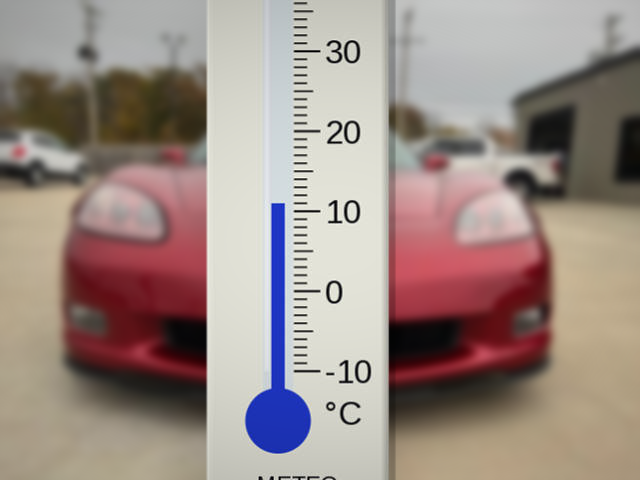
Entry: 11 °C
